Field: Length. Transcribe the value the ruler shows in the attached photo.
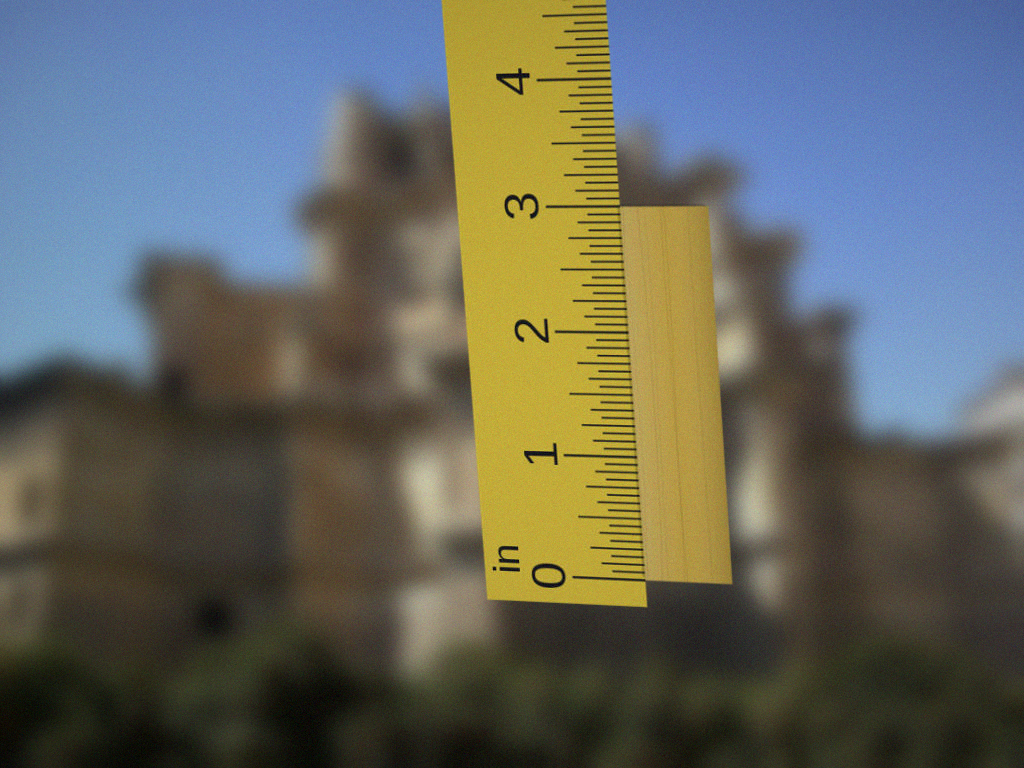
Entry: 3 in
